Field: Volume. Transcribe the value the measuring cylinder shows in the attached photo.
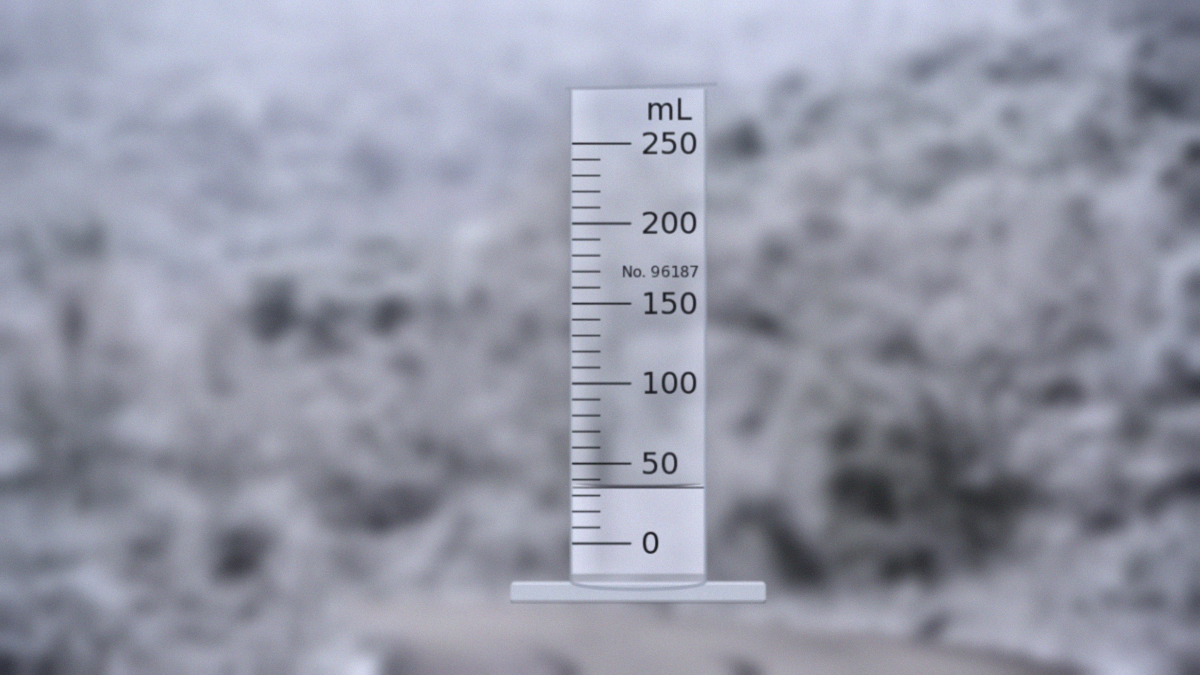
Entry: 35 mL
